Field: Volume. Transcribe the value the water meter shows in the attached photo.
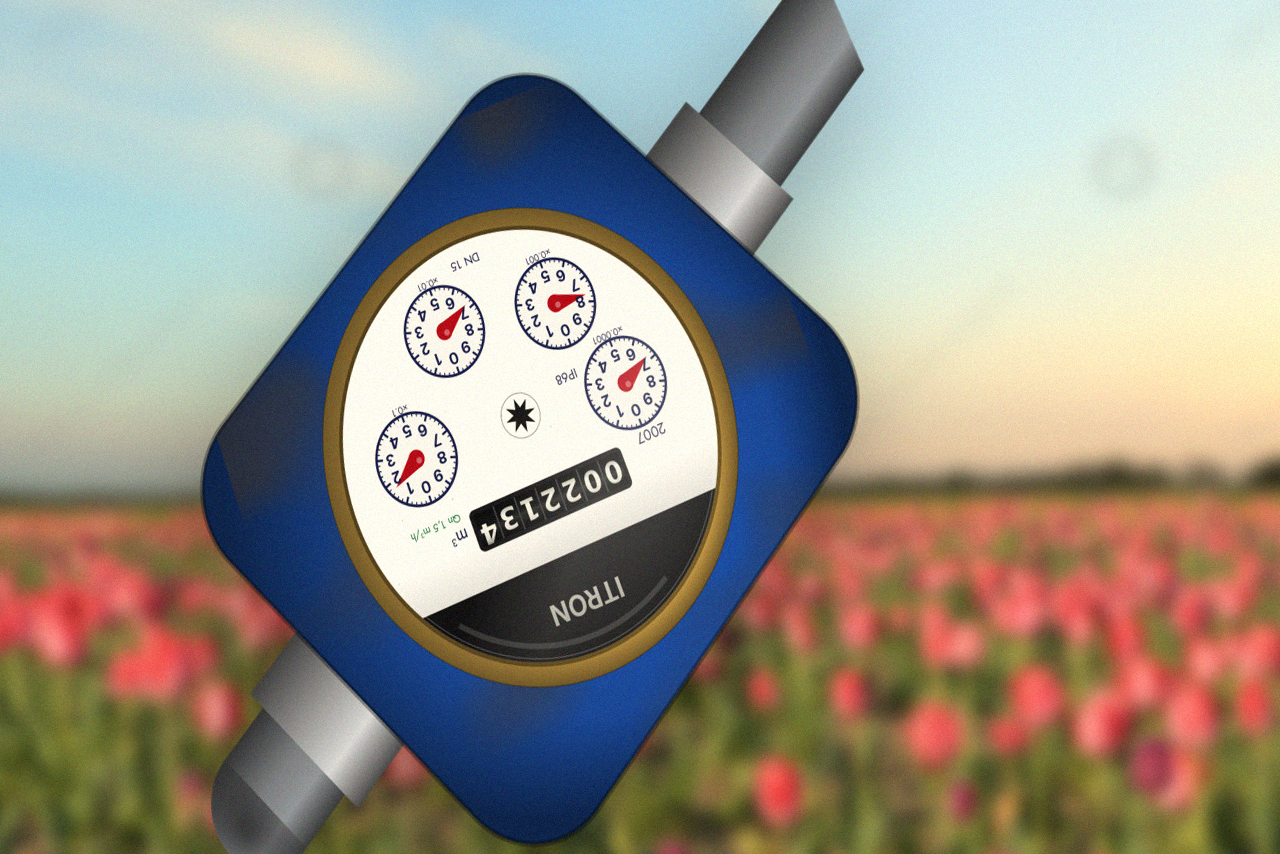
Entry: 22134.1676 m³
